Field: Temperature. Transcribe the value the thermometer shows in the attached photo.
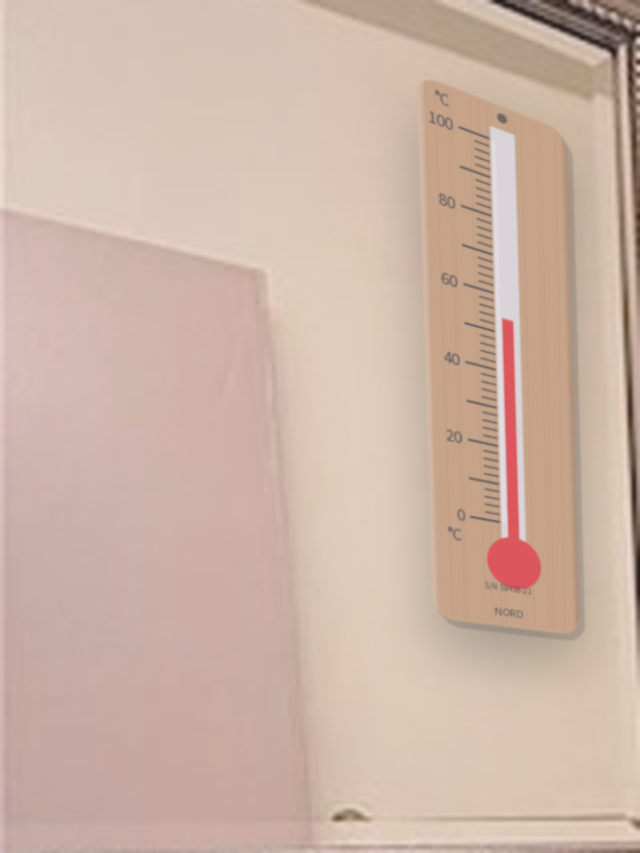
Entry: 54 °C
